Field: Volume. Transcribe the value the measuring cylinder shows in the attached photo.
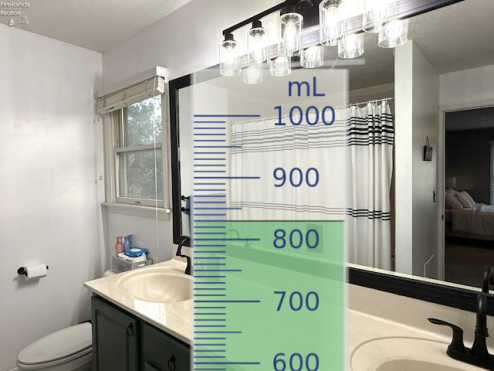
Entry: 830 mL
